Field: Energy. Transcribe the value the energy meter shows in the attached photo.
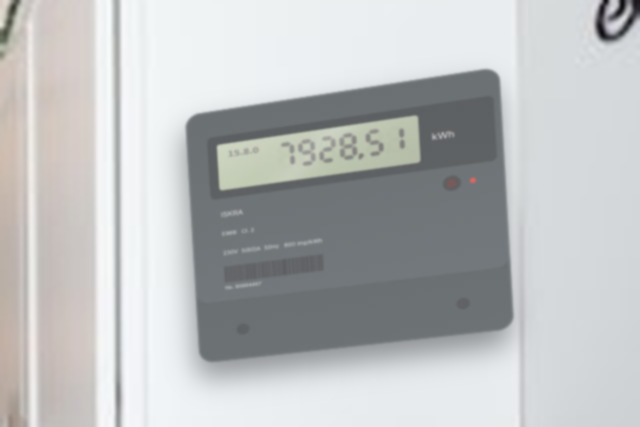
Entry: 7928.51 kWh
